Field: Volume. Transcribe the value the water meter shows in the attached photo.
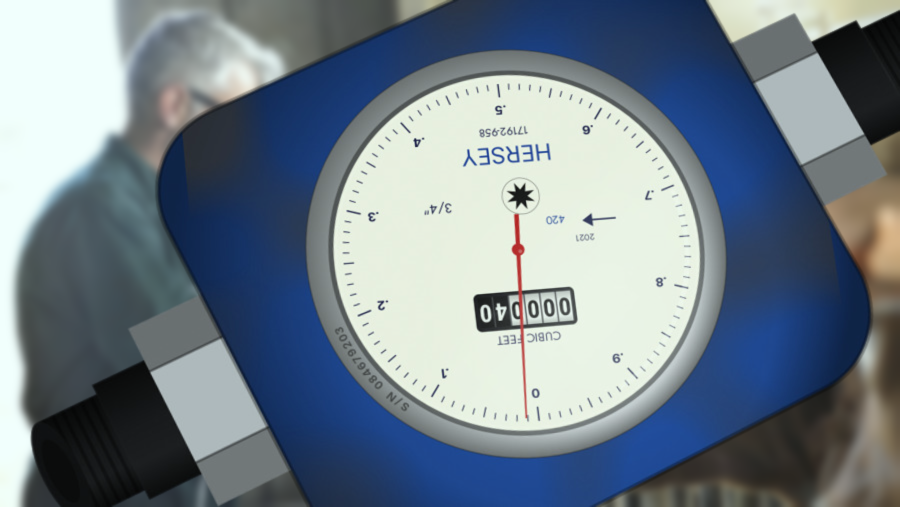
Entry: 40.01 ft³
